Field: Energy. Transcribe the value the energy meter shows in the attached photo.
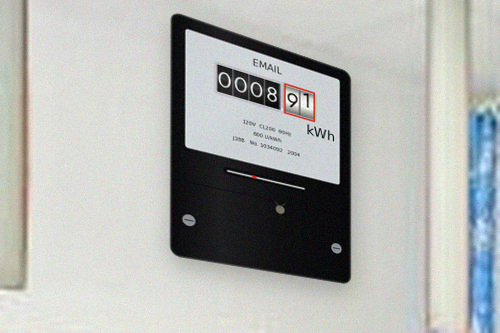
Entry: 8.91 kWh
